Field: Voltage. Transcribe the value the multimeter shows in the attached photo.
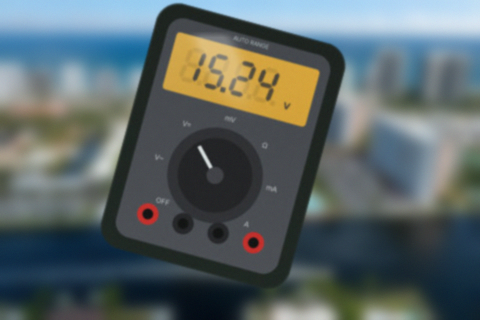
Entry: 15.24 V
